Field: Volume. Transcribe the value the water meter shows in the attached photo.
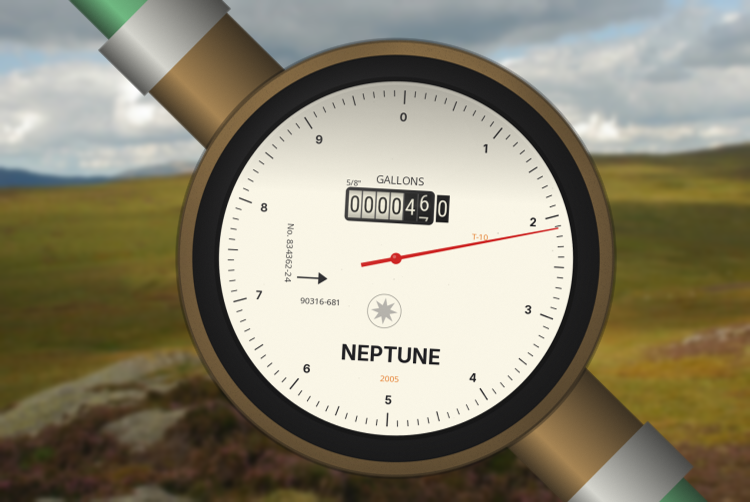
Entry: 462.1 gal
